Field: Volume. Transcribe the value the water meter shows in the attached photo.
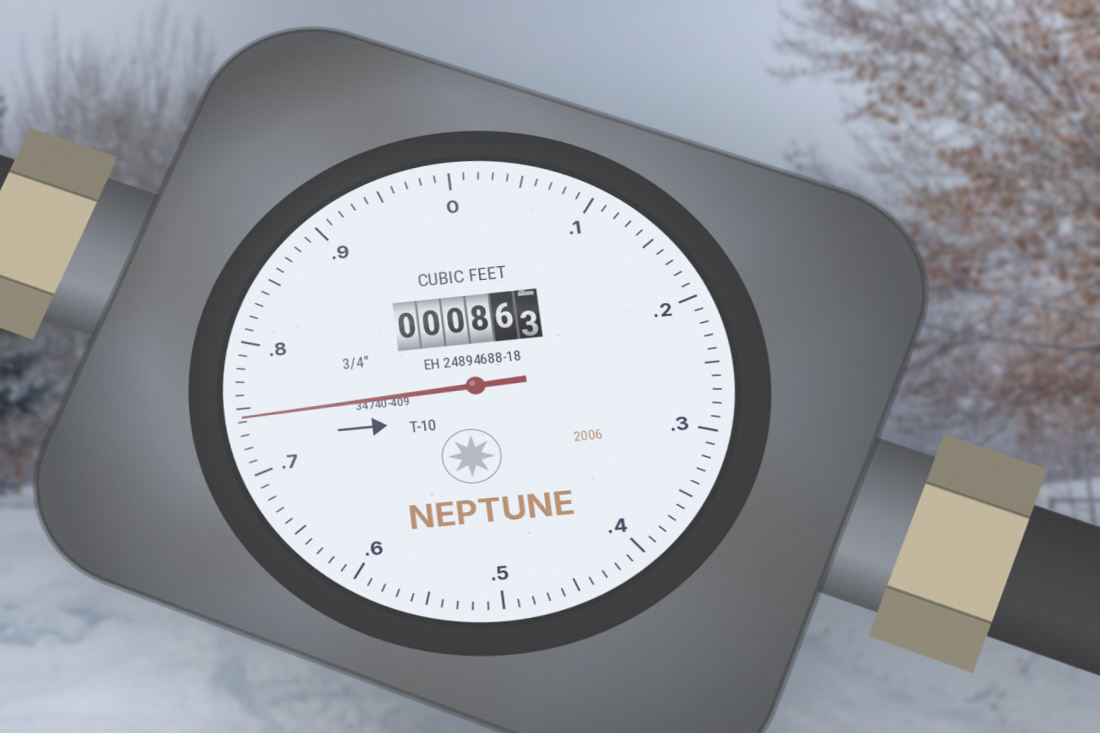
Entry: 862.74 ft³
